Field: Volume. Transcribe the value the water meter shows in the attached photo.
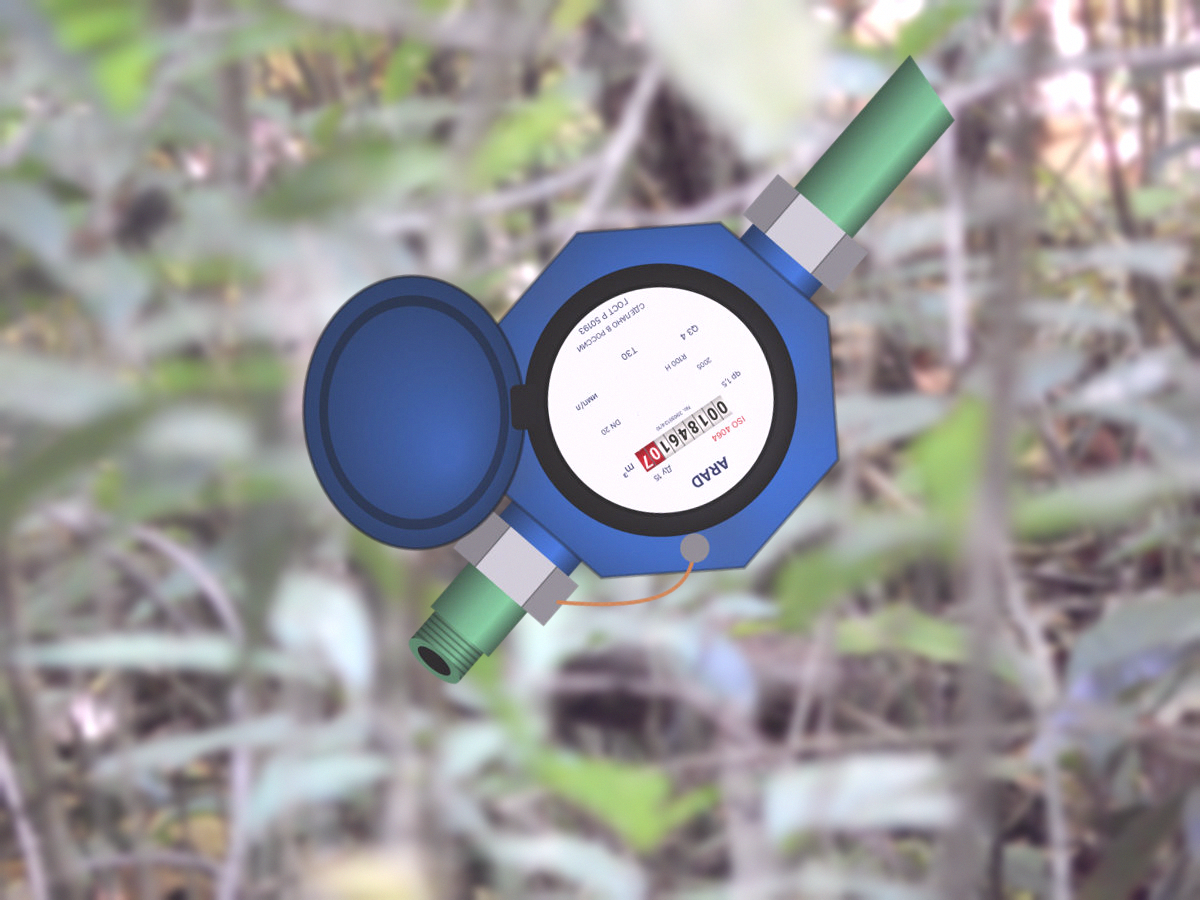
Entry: 18461.07 m³
